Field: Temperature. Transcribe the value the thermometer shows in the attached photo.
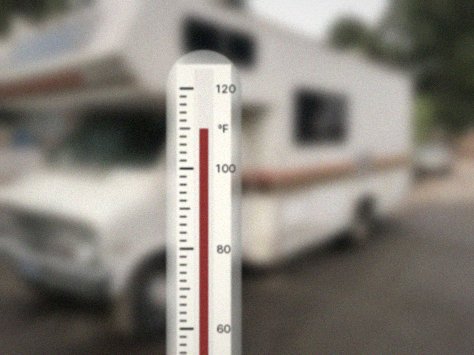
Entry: 110 °F
